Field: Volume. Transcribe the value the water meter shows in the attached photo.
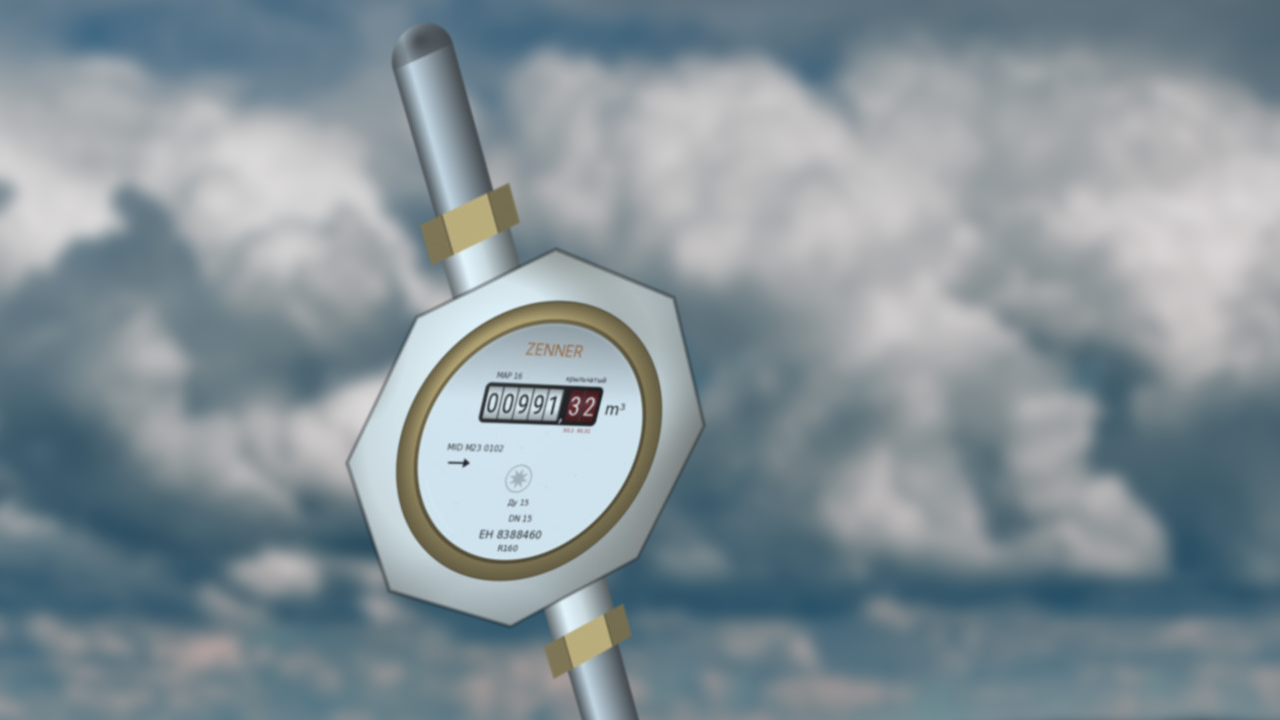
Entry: 991.32 m³
